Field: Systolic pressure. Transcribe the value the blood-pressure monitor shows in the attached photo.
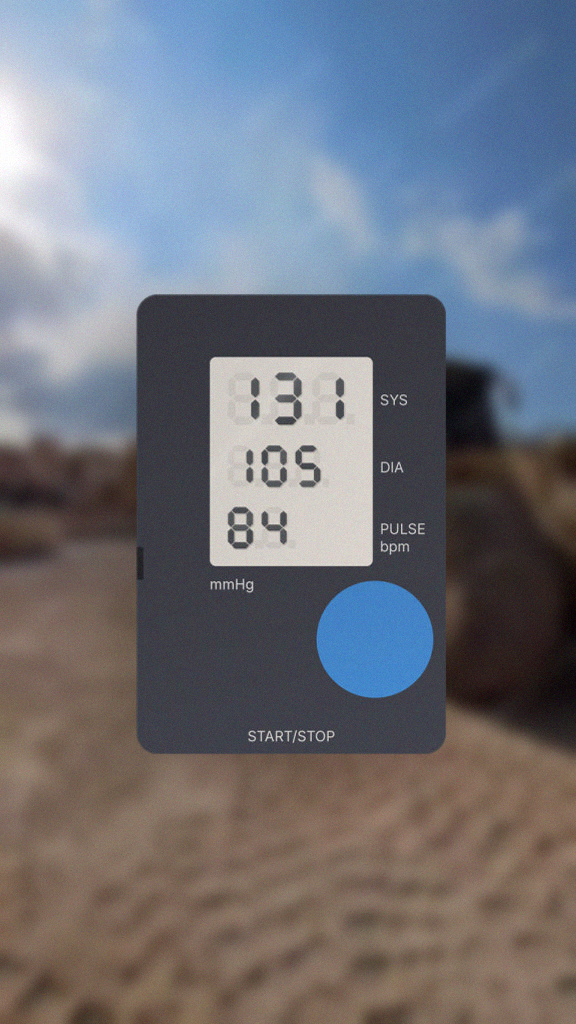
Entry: 131 mmHg
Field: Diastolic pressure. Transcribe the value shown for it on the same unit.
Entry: 105 mmHg
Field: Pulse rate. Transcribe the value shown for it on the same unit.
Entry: 84 bpm
